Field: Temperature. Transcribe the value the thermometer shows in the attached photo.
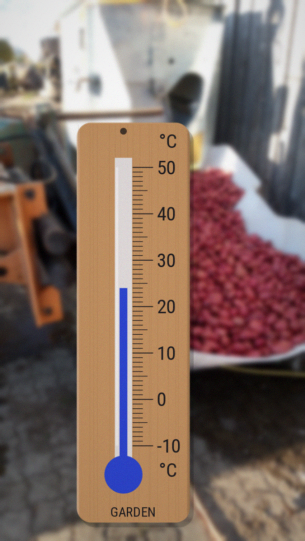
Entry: 24 °C
